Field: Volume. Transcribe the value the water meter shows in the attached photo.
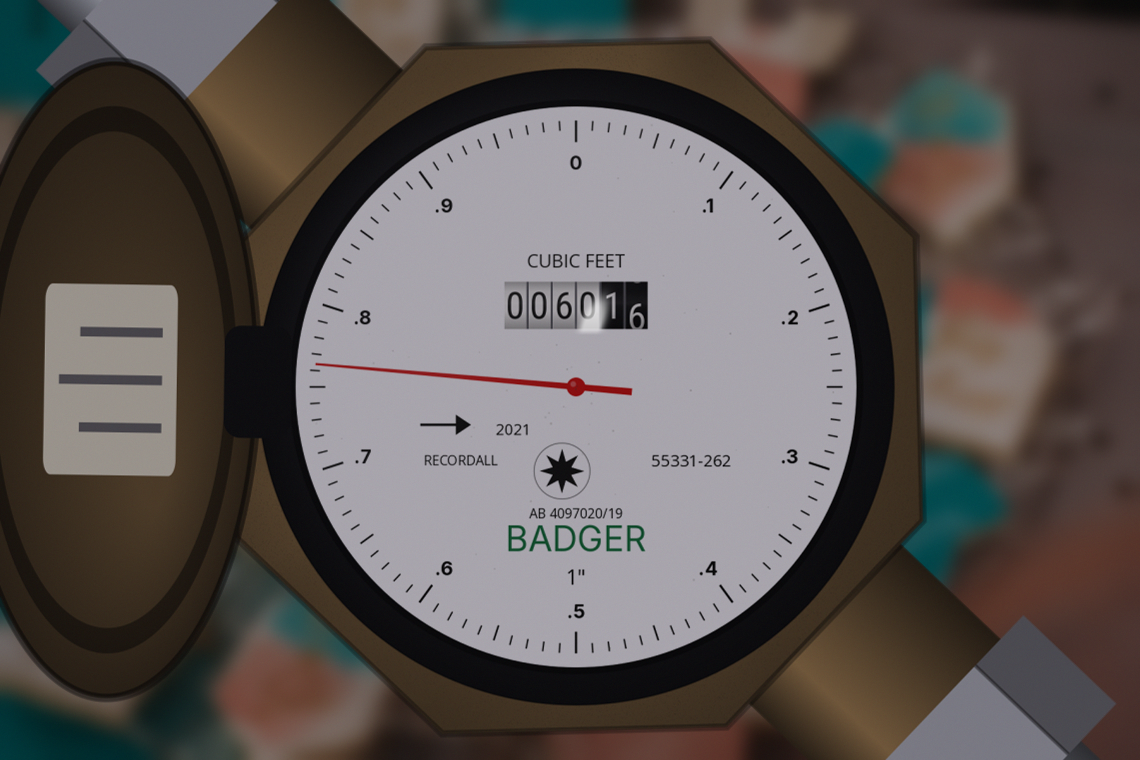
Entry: 6015.76 ft³
